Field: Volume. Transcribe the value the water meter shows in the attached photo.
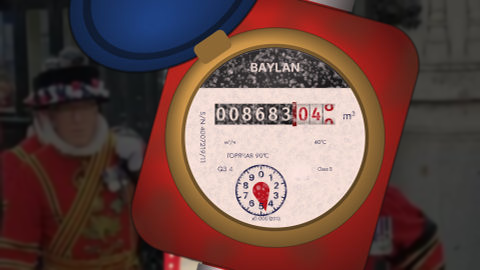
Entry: 8683.0484 m³
